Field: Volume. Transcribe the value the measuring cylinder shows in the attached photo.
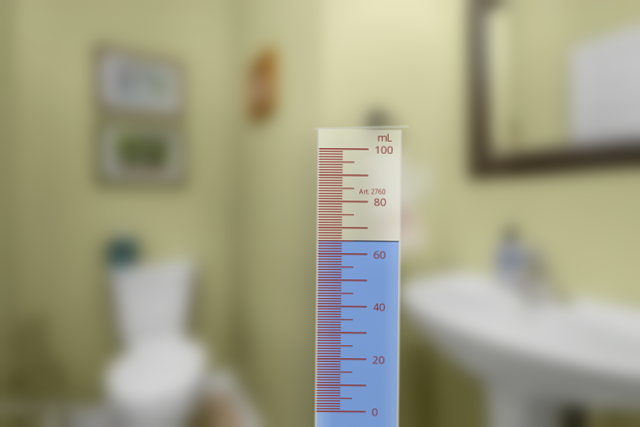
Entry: 65 mL
